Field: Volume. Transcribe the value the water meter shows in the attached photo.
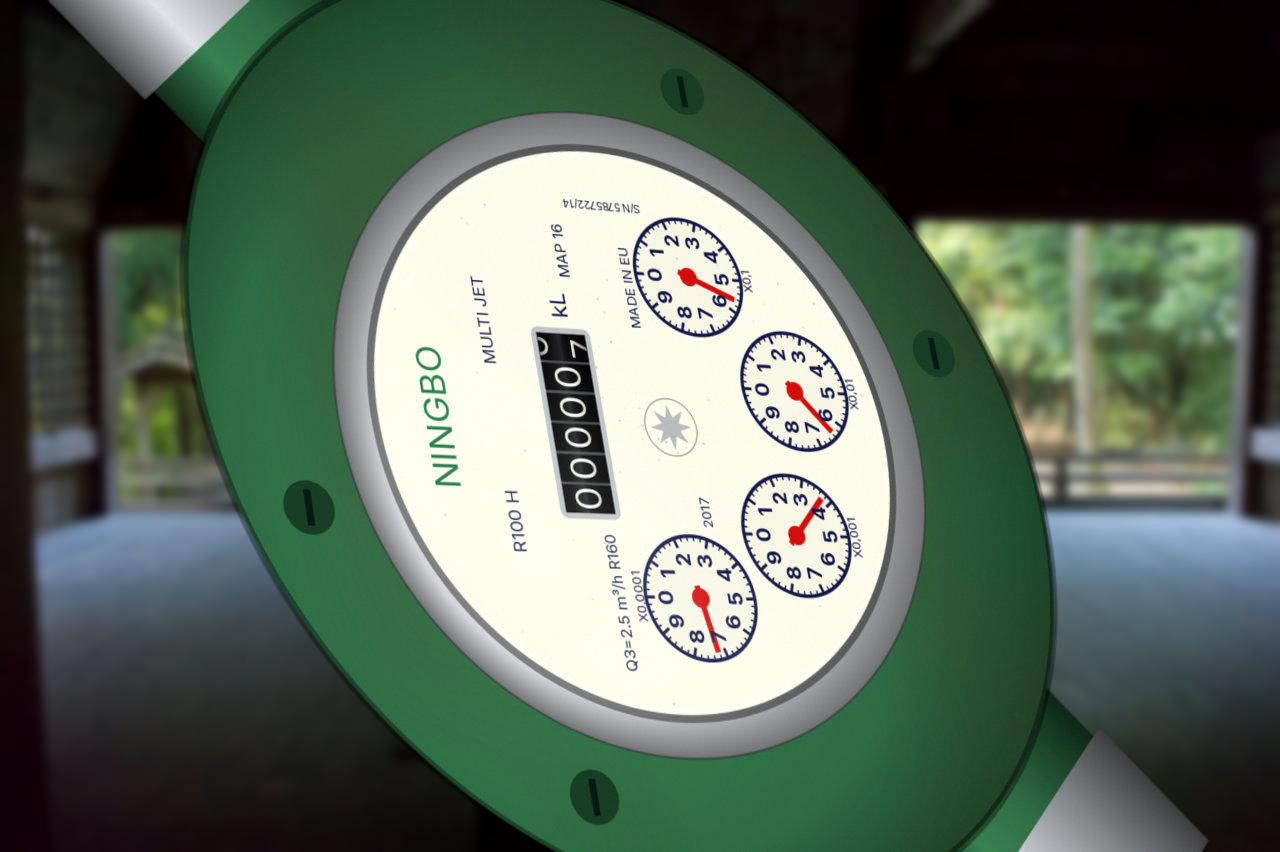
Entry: 6.5637 kL
